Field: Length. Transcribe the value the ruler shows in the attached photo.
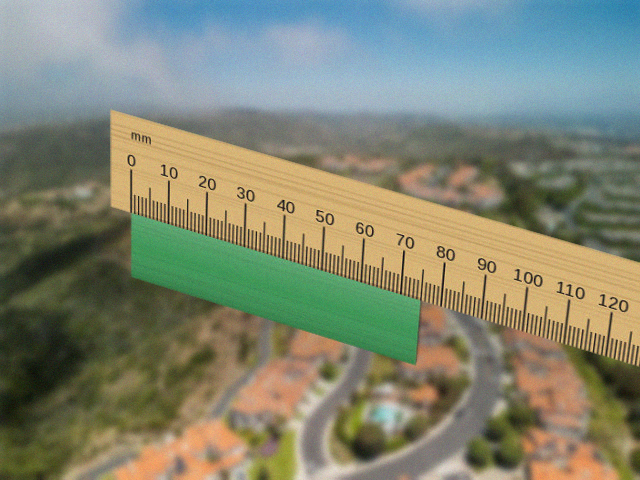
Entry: 75 mm
